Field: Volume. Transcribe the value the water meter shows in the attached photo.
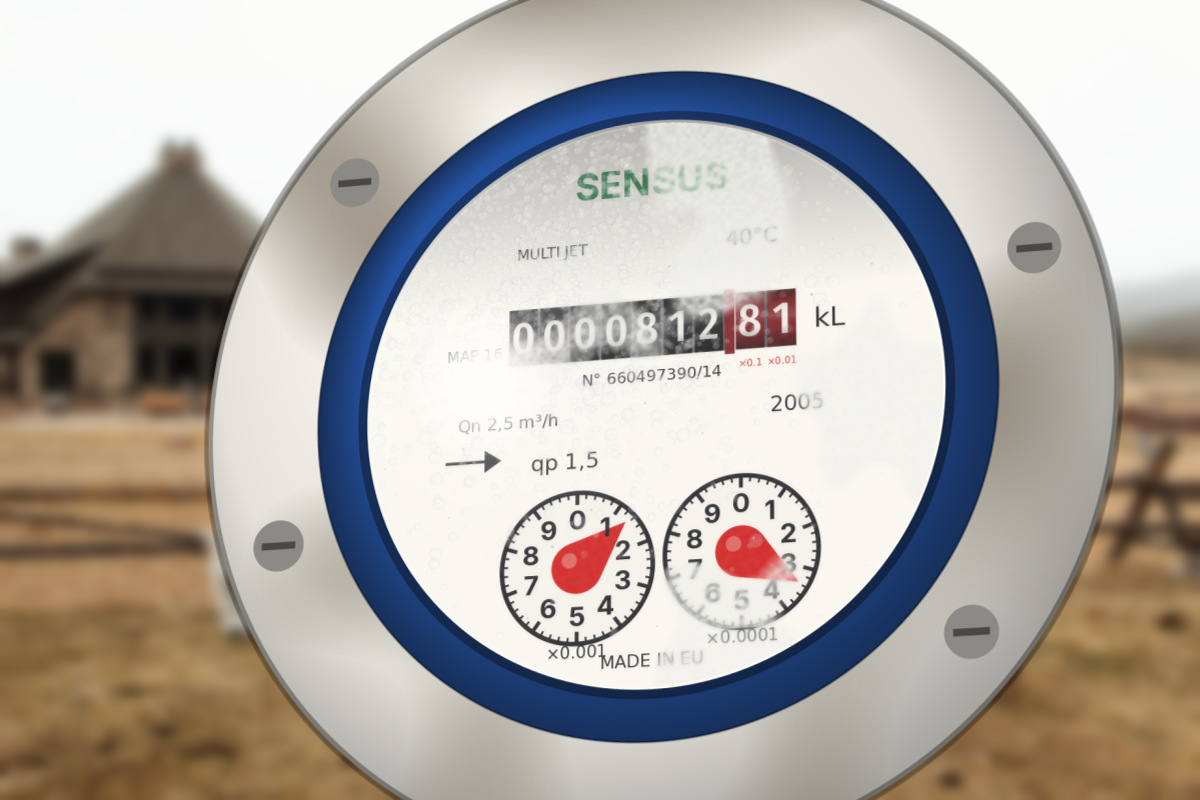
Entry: 812.8113 kL
